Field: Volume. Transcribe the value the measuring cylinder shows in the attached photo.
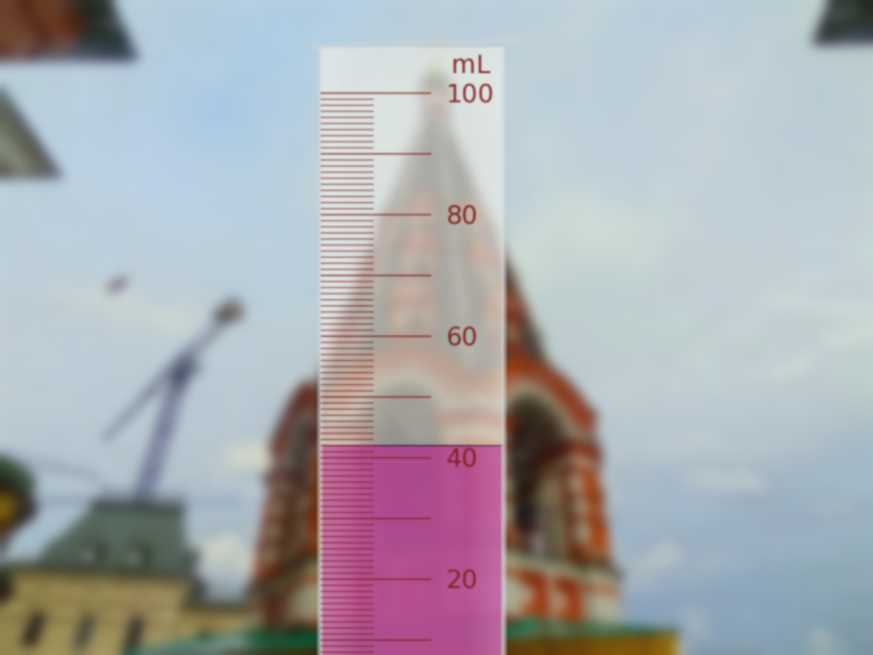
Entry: 42 mL
